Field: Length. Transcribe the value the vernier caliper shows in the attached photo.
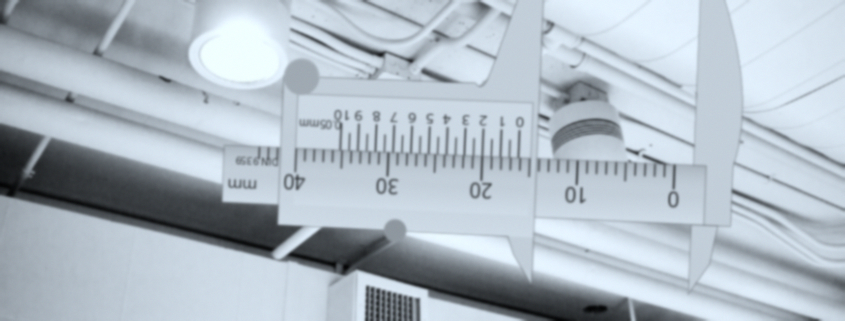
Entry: 16.2 mm
